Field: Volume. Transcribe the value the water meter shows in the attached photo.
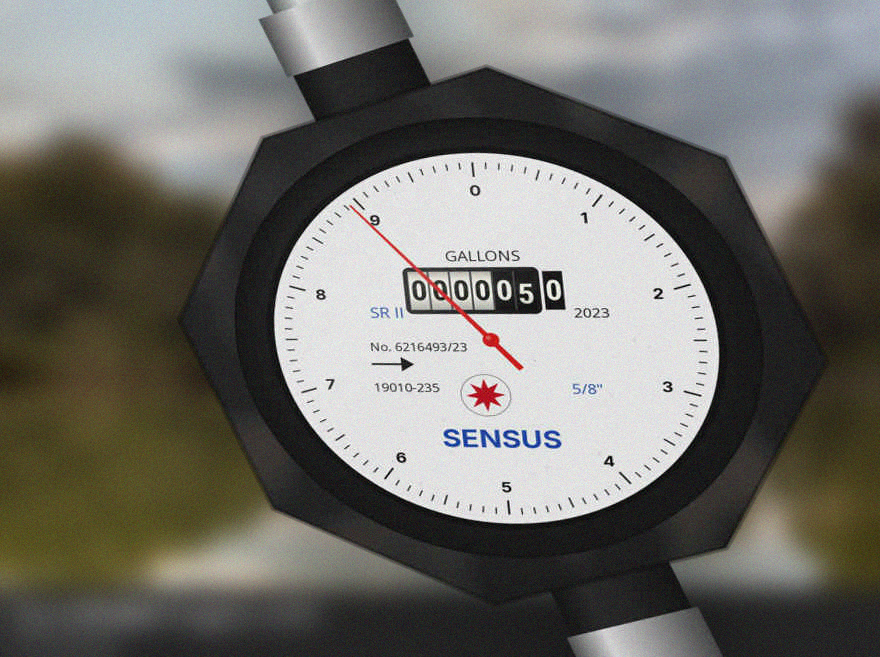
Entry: 48.9 gal
